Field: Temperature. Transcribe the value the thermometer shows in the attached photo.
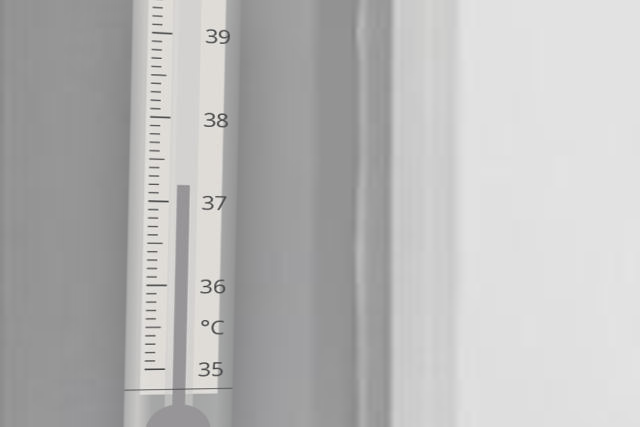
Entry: 37.2 °C
